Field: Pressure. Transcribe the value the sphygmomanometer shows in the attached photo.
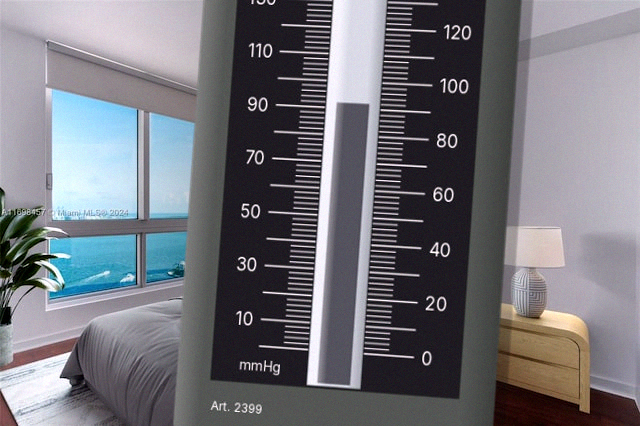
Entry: 92 mmHg
